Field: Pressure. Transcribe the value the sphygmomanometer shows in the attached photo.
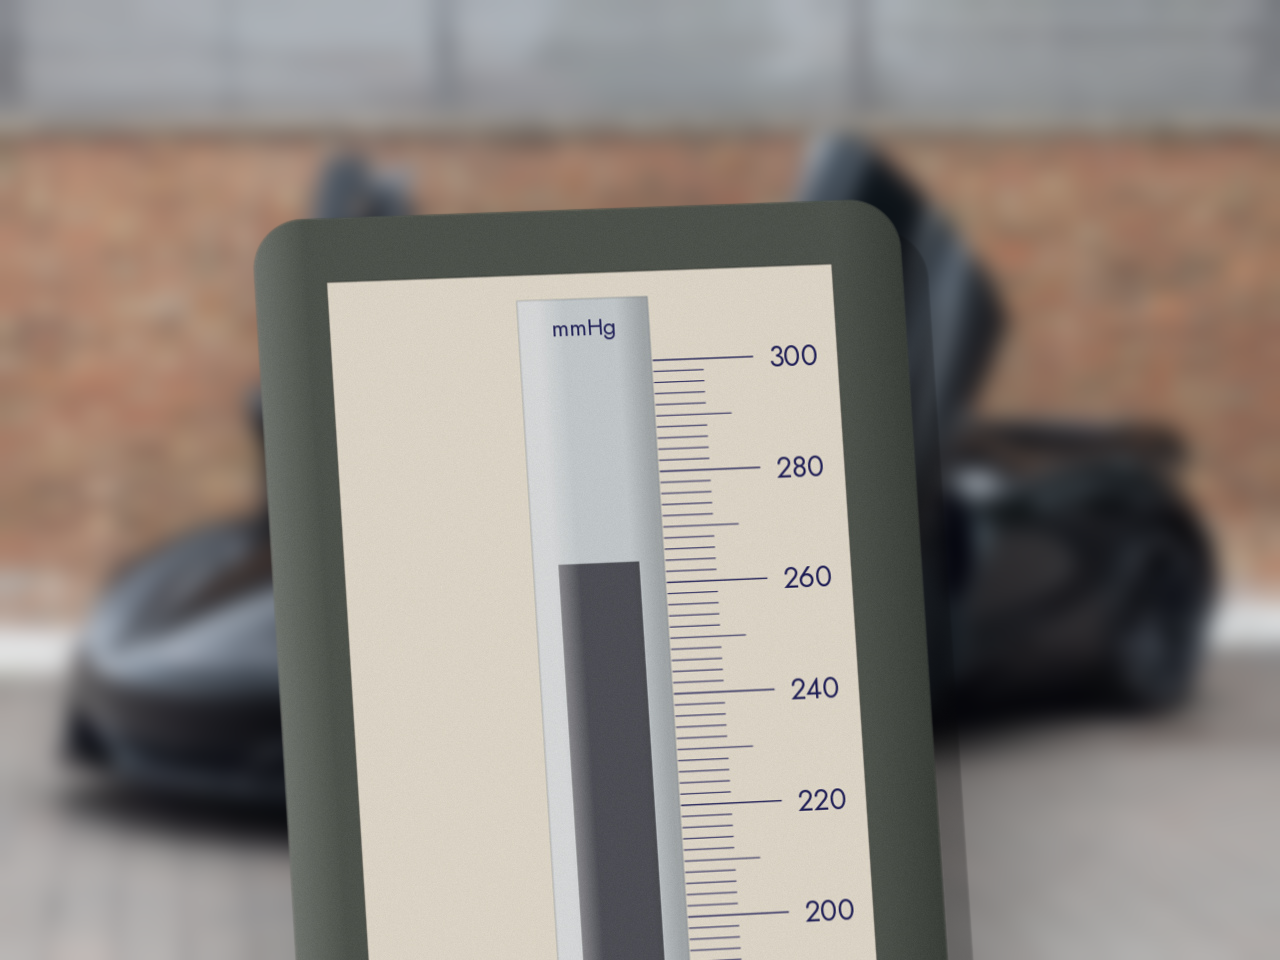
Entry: 264 mmHg
